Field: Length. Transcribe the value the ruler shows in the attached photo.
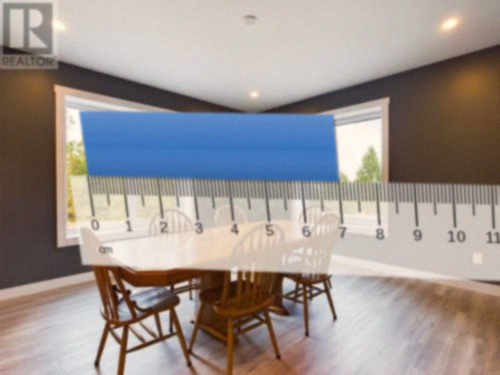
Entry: 7 cm
